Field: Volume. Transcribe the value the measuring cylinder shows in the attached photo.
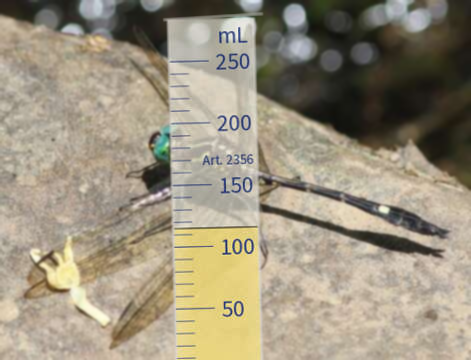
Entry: 115 mL
